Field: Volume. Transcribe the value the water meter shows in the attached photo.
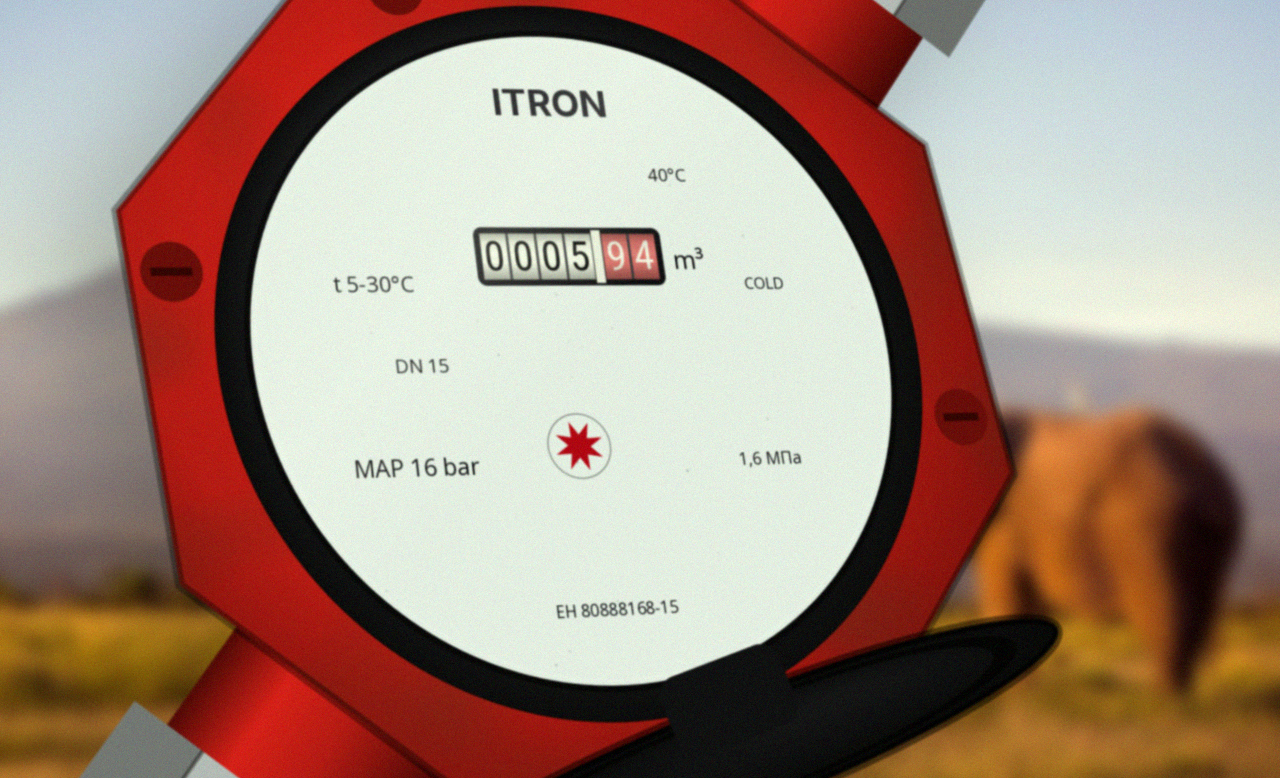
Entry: 5.94 m³
